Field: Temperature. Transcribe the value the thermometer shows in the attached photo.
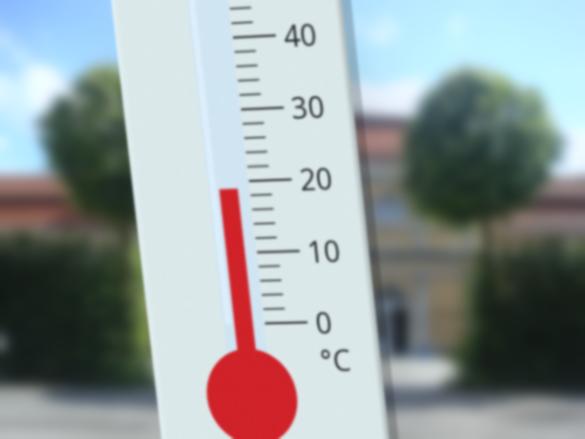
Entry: 19 °C
